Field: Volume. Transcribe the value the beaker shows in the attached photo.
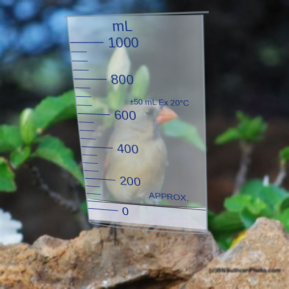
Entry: 50 mL
